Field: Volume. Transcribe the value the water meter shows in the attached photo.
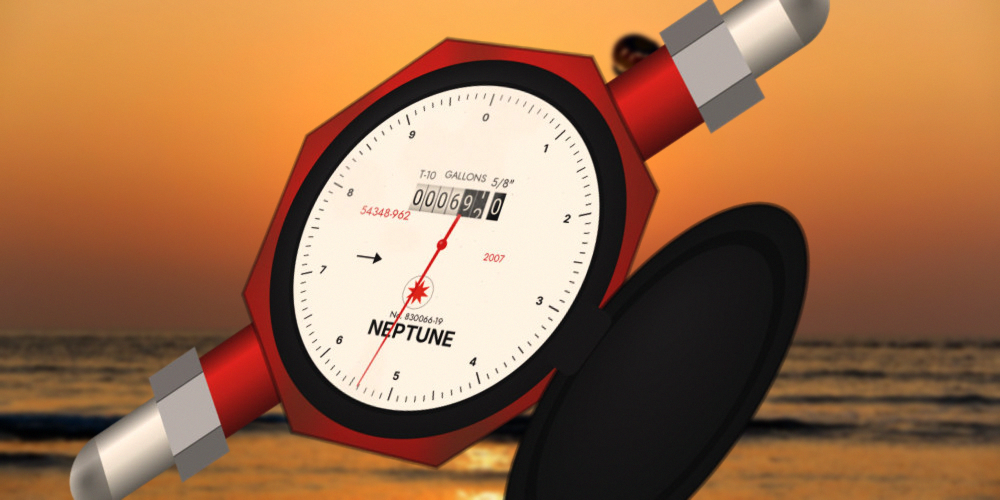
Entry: 6915.4 gal
